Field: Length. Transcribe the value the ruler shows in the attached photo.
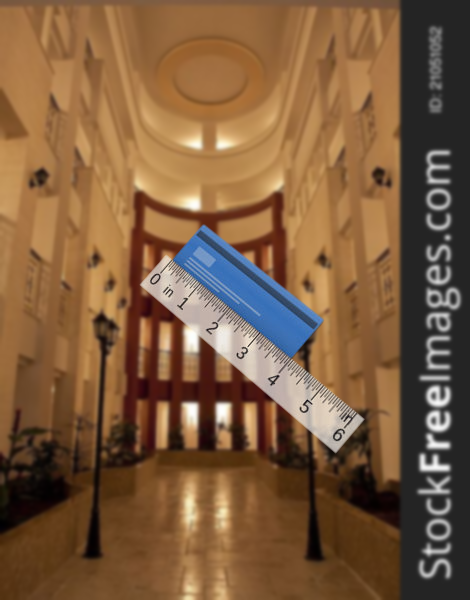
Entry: 4 in
